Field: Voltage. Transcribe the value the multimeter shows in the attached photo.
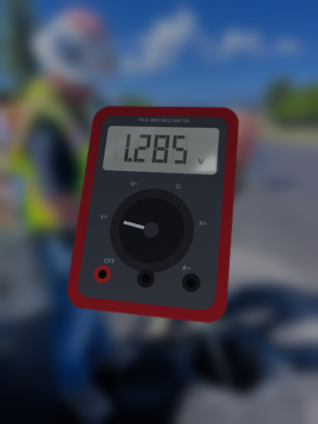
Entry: 1.285 V
